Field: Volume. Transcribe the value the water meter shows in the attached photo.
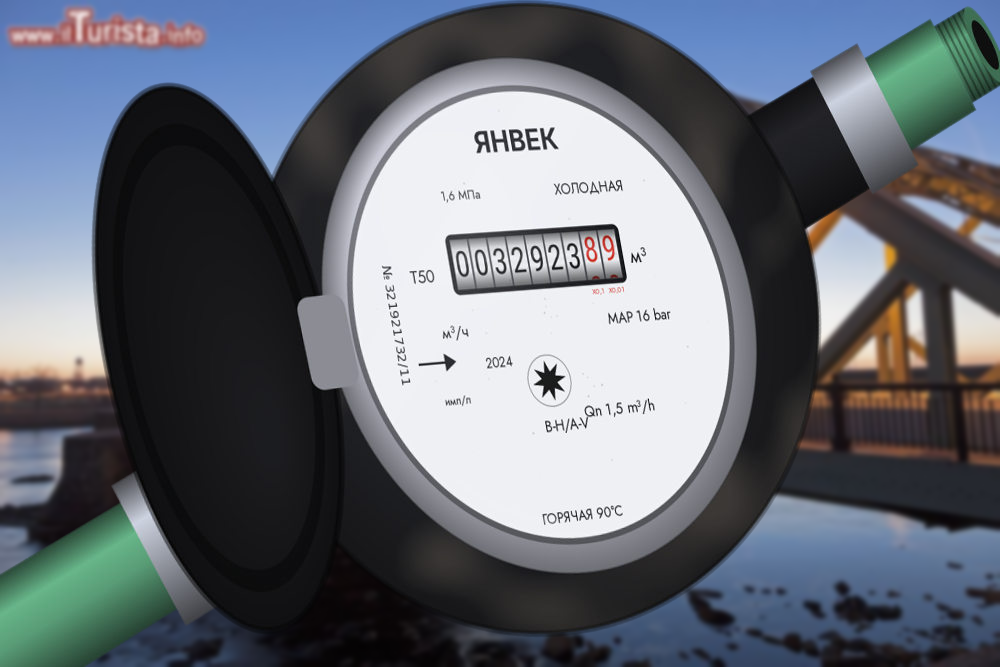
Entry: 32923.89 m³
